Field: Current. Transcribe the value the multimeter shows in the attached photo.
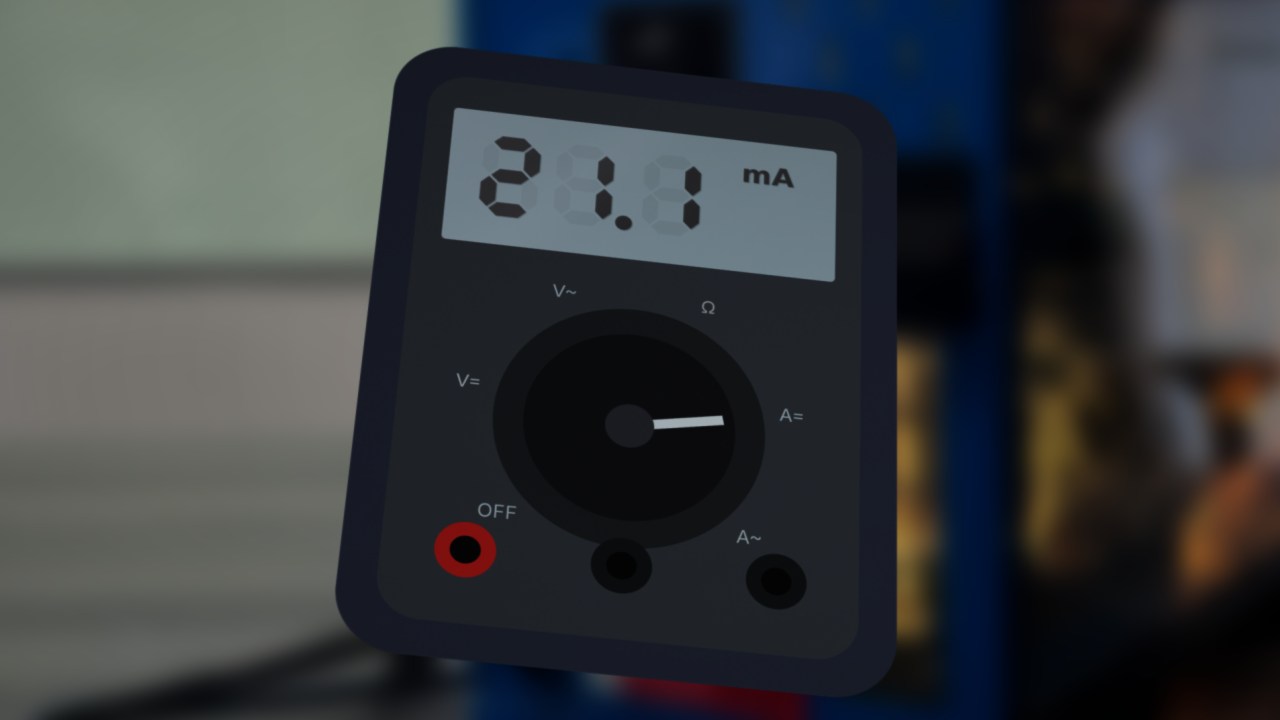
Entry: 21.1 mA
